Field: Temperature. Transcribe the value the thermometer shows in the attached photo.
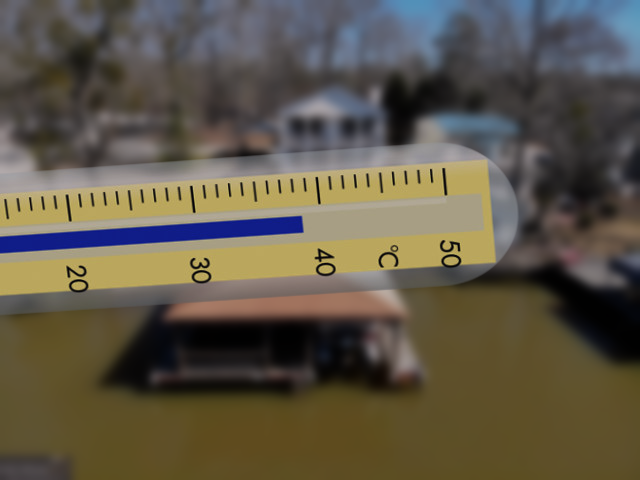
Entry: 38.5 °C
